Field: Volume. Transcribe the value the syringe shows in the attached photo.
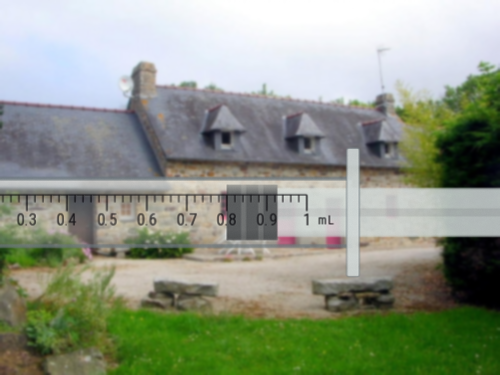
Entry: 0.8 mL
